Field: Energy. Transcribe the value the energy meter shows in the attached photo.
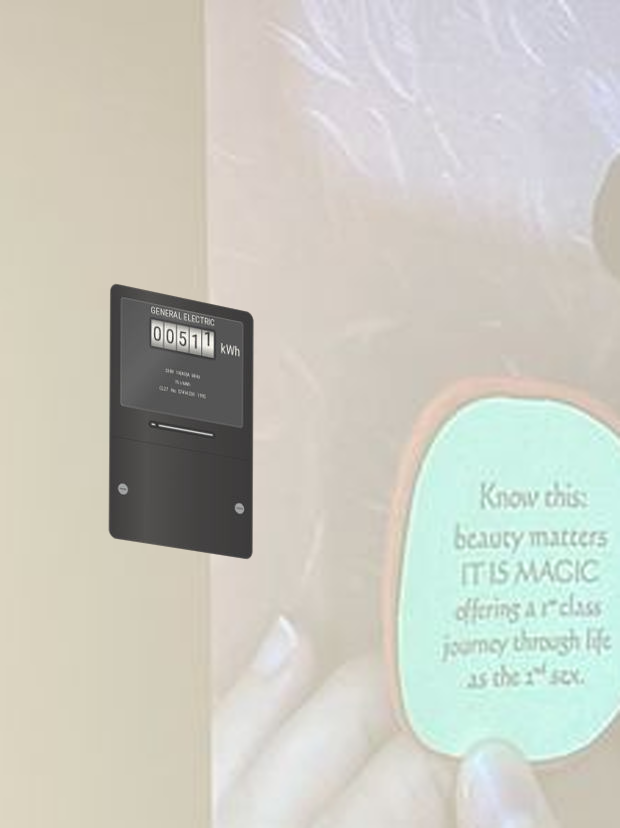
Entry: 511 kWh
